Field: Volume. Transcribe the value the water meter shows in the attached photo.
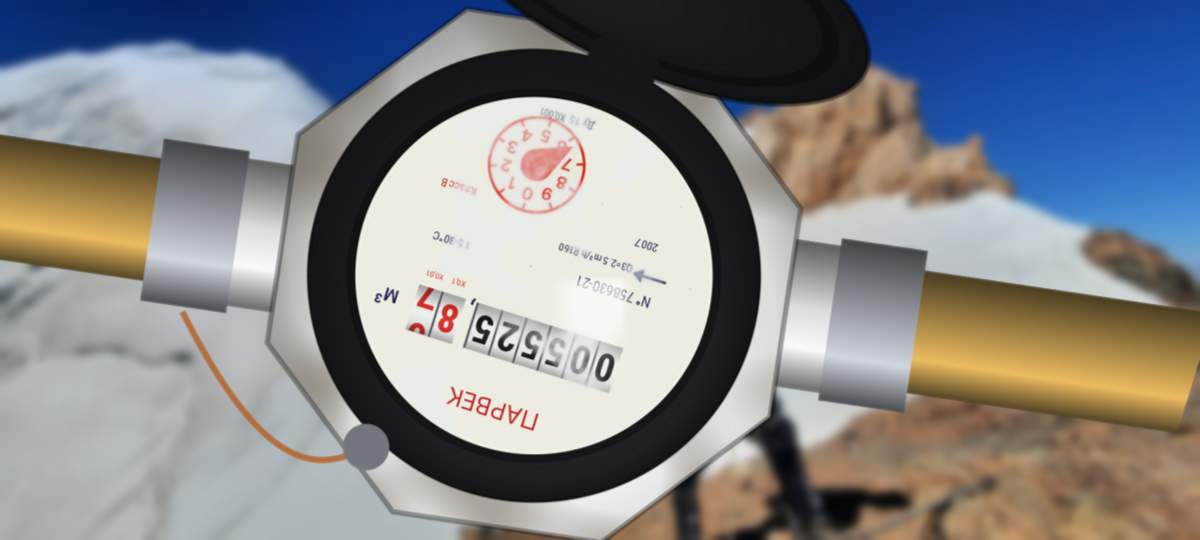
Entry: 5525.866 m³
